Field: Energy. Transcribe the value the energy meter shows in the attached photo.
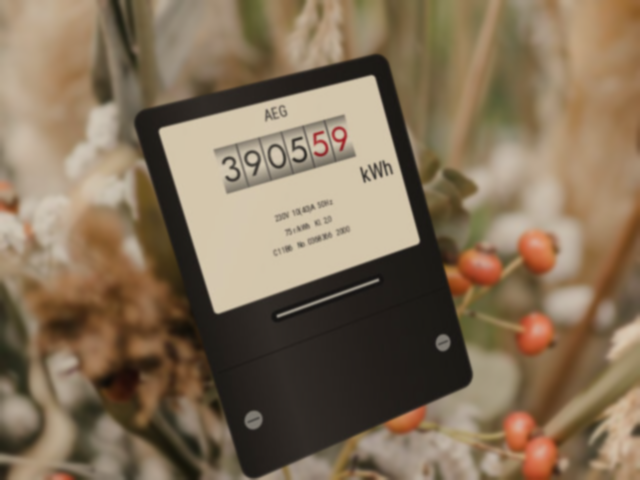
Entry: 3905.59 kWh
